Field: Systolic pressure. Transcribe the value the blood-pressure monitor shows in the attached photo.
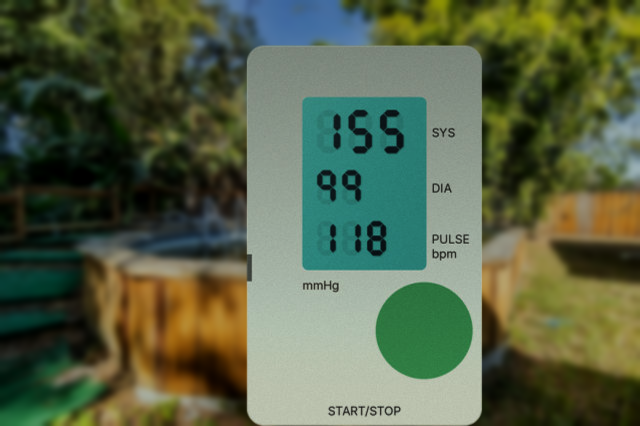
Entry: 155 mmHg
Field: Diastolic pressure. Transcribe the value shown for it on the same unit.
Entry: 99 mmHg
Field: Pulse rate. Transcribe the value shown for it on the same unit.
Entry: 118 bpm
